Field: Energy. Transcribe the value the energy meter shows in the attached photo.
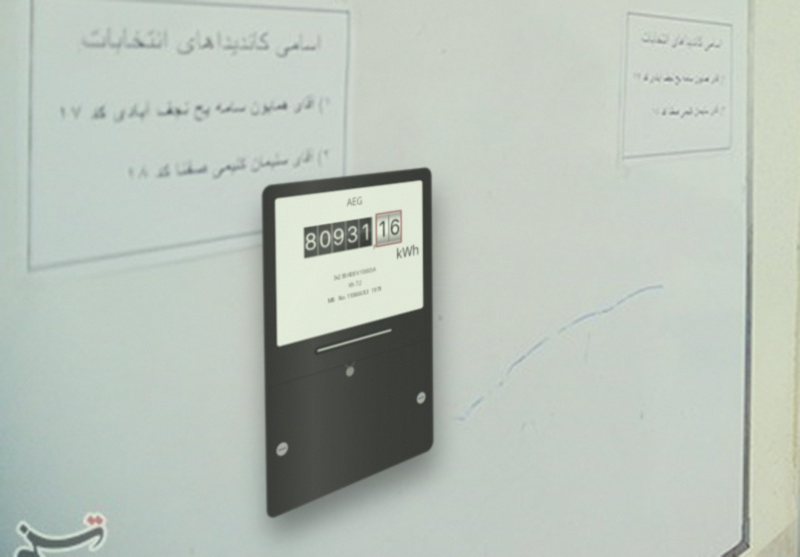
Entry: 80931.16 kWh
